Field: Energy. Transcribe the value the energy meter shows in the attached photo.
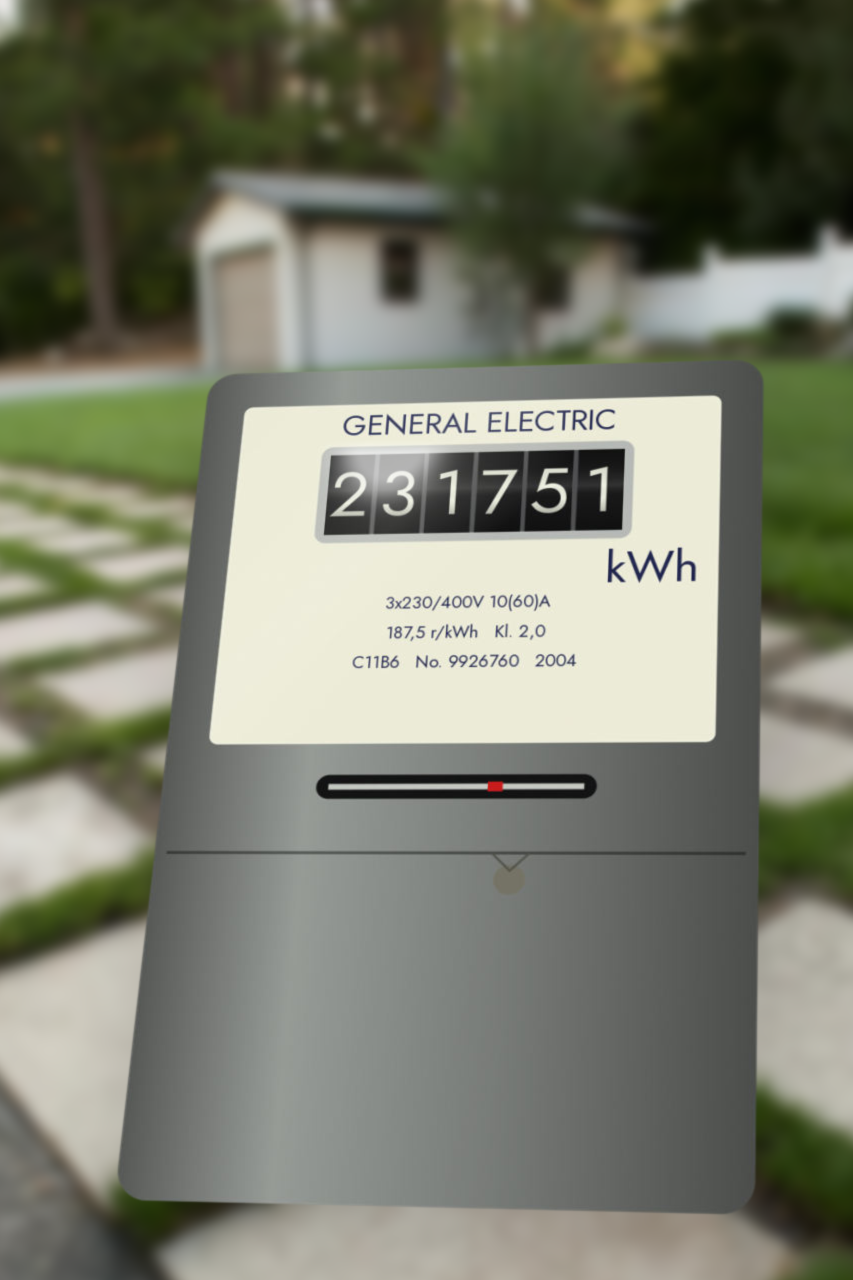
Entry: 231751 kWh
